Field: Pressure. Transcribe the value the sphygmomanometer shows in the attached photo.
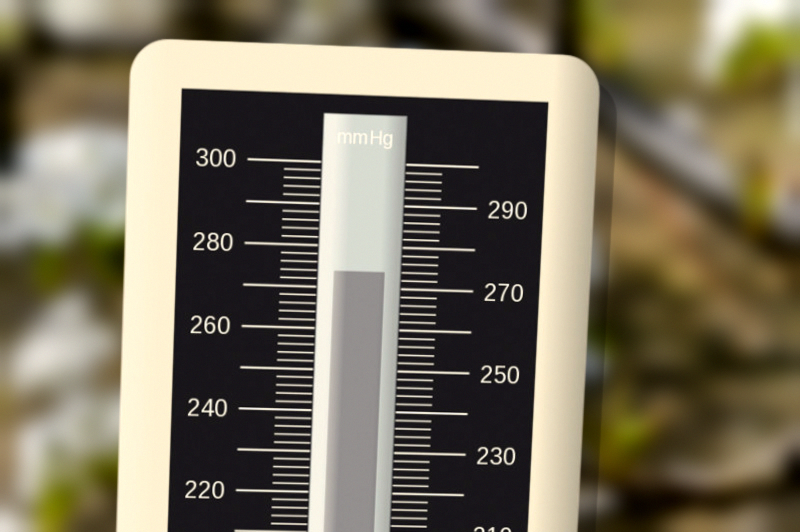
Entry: 274 mmHg
